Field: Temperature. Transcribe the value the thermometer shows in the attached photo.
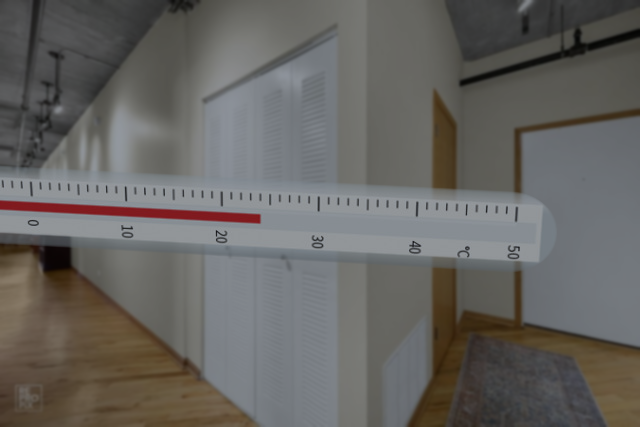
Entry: 24 °C
